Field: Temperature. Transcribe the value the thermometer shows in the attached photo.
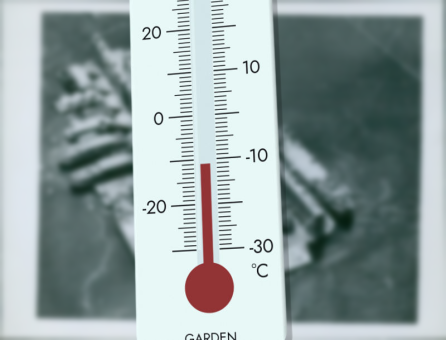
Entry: -11 °C
